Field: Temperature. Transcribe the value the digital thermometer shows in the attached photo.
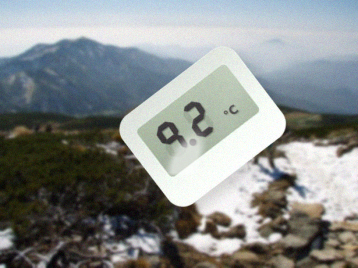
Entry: 9.2 °C
